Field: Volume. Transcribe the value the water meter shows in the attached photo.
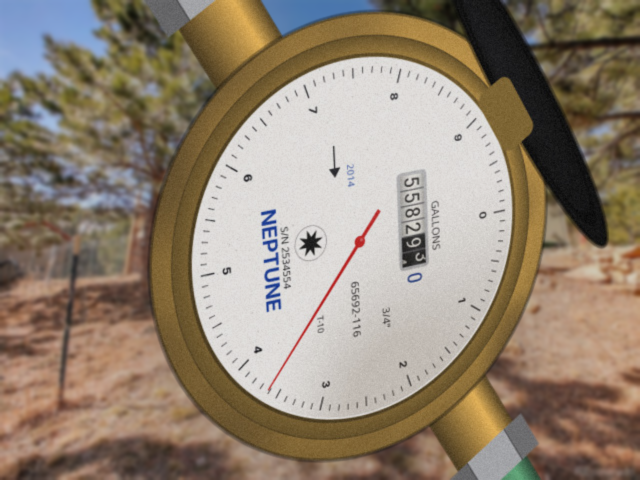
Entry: 5582933.6 gal
